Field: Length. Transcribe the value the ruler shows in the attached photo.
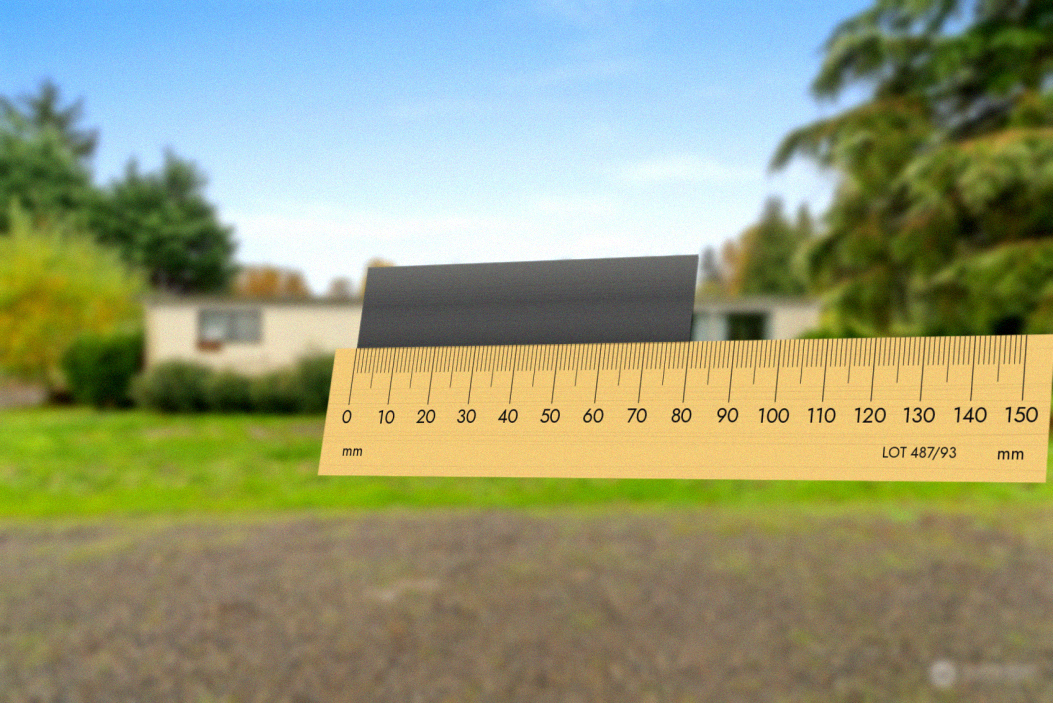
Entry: 80 mm
